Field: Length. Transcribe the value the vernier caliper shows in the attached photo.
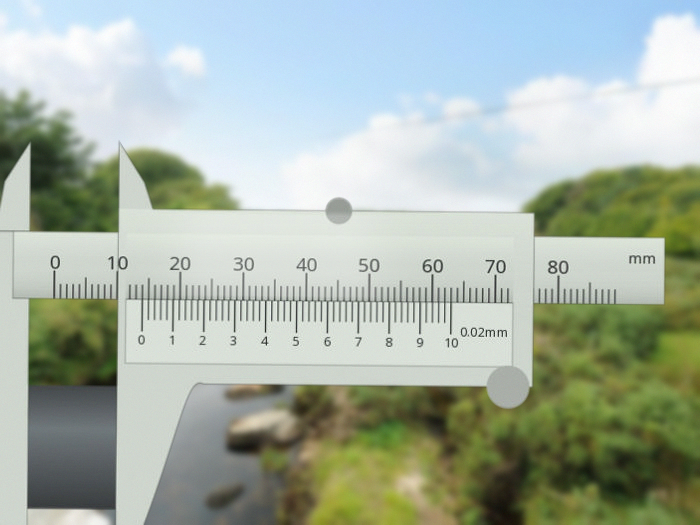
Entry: 14.0 mm
